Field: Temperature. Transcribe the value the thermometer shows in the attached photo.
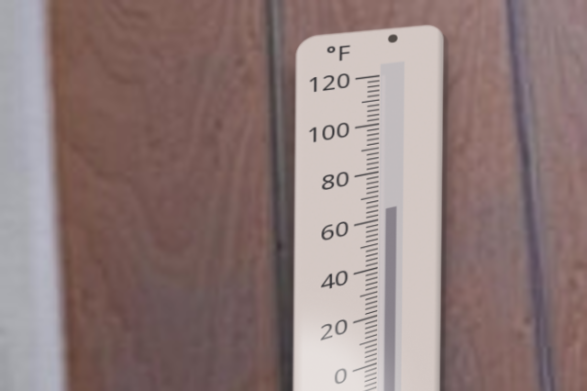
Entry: 64 °F
